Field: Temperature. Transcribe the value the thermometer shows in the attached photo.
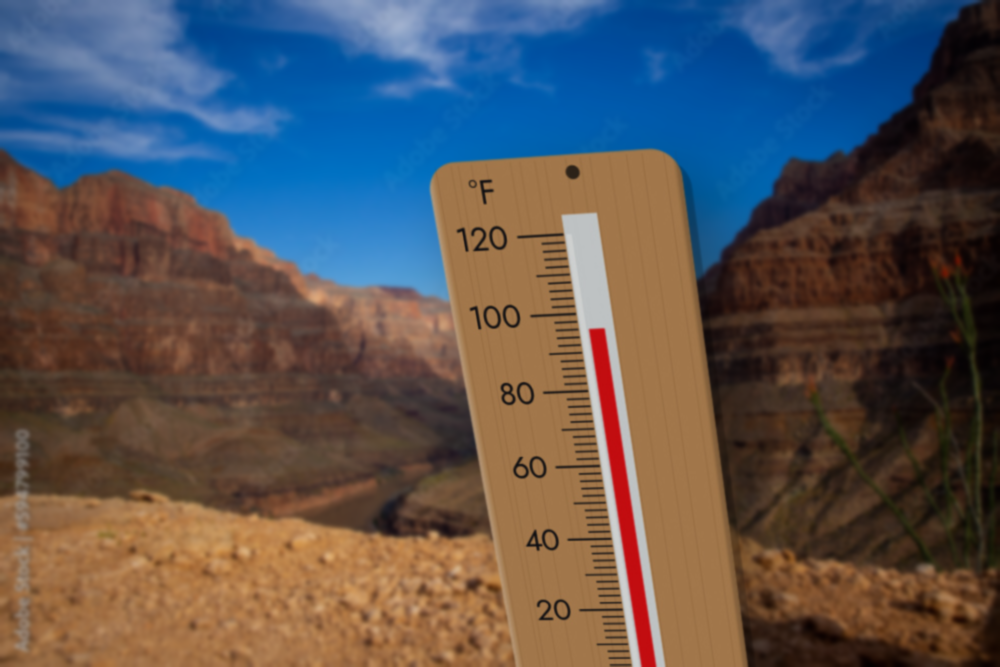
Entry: 96 °F
